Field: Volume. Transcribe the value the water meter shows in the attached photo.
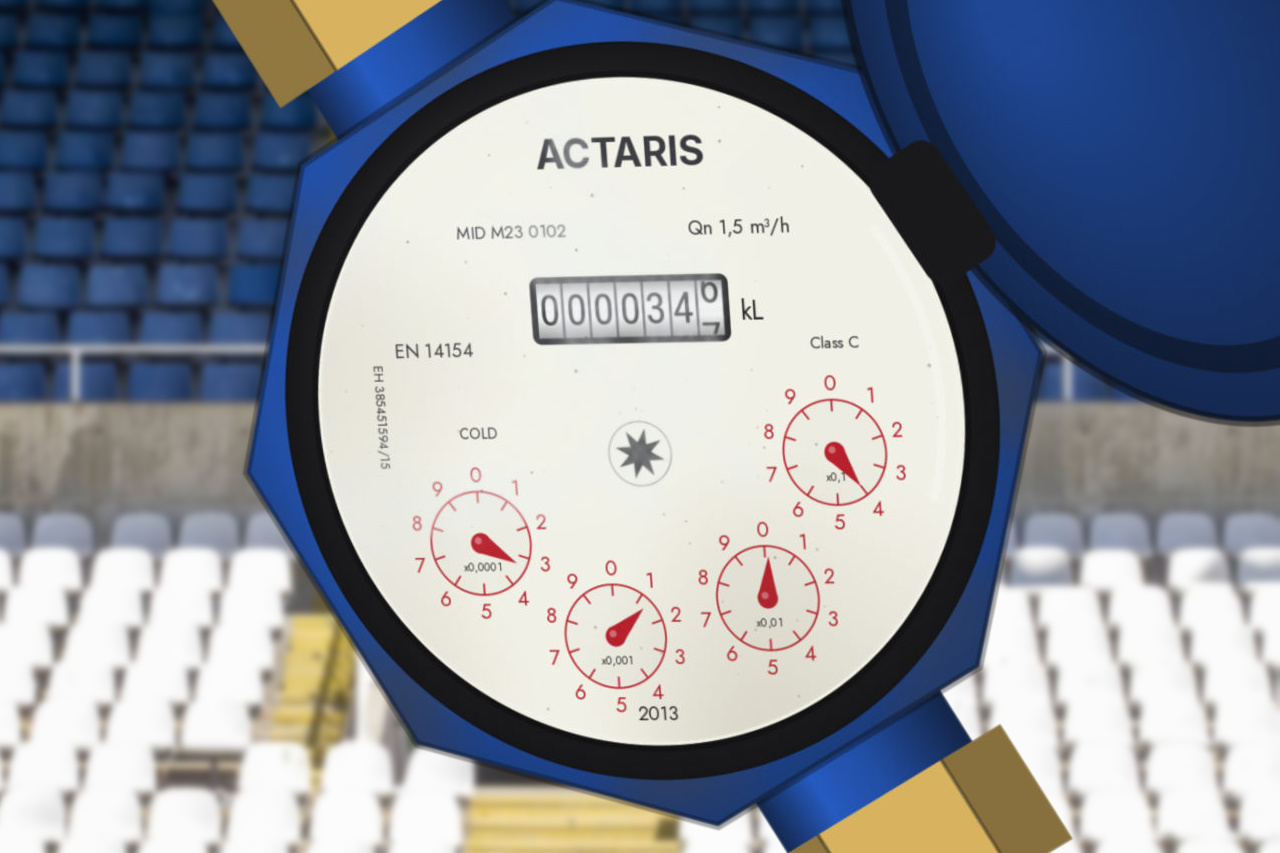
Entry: 346.4013 kL
